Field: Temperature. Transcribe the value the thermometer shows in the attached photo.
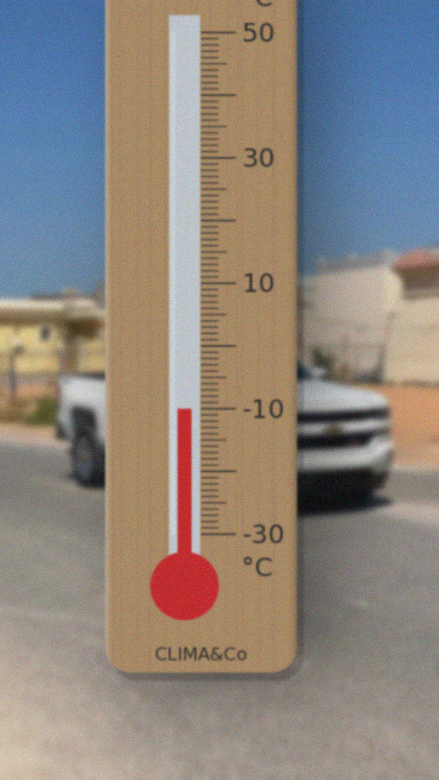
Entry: -10 °C
